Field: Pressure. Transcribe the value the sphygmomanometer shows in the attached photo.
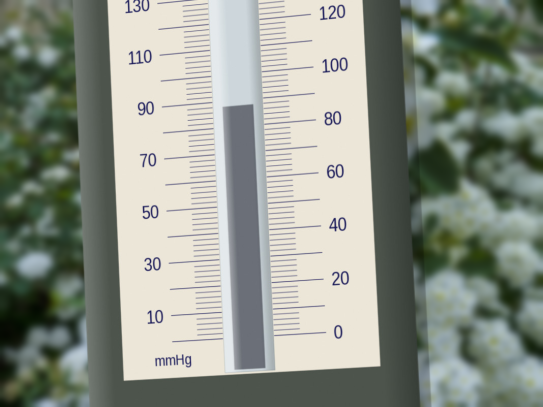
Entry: 88 mmHg
